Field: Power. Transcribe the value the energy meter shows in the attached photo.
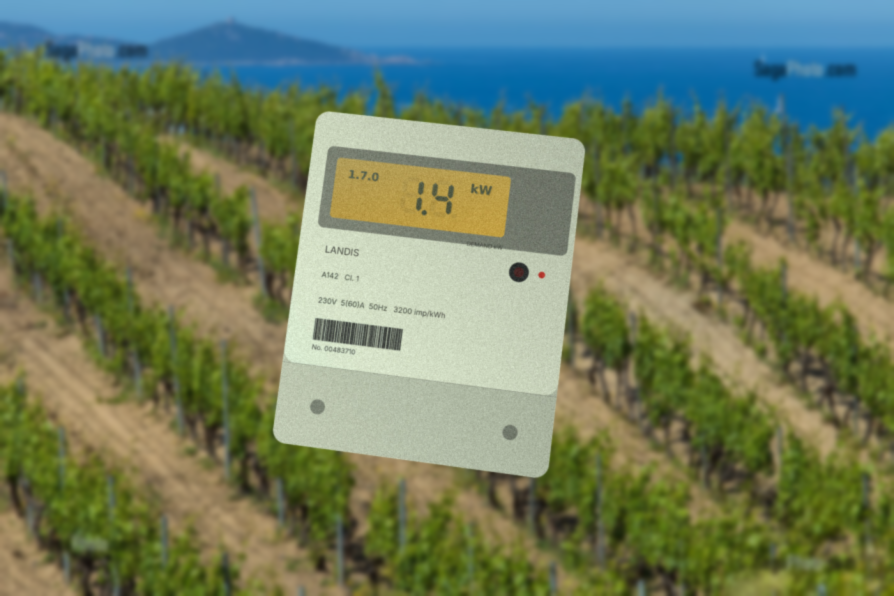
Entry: 1.4 kW
